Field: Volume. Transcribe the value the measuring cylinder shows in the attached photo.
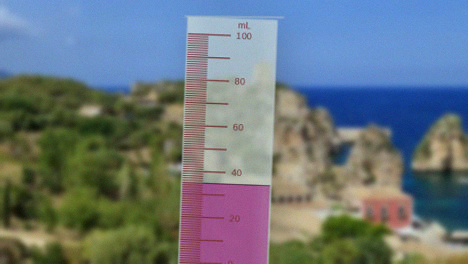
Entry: 35 mL
